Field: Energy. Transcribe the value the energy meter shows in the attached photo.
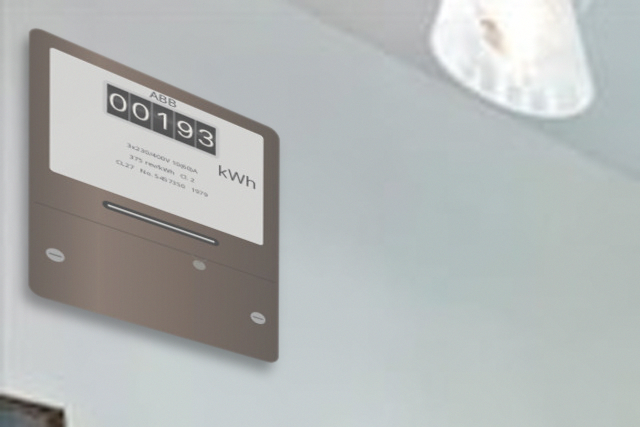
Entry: 193 kWh
